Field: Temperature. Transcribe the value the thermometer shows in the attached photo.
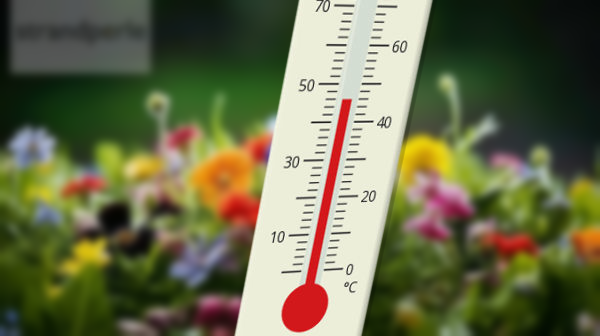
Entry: 46 °C
